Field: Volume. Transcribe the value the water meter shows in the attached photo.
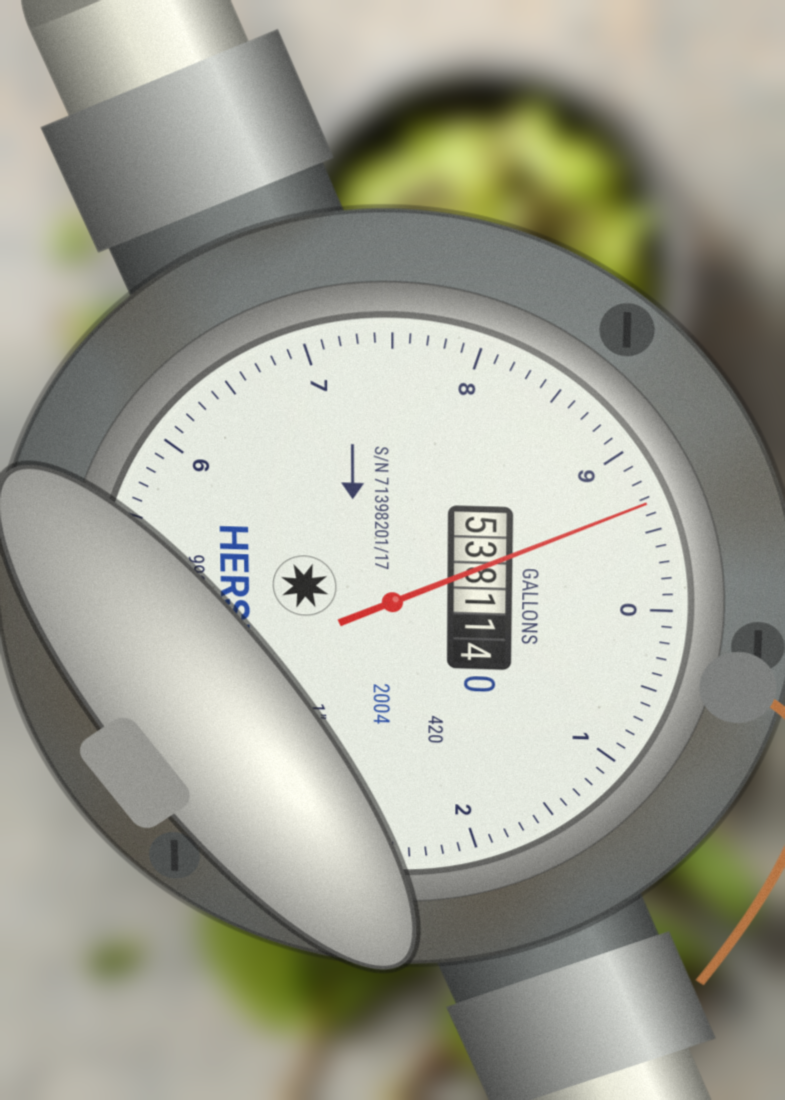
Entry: 5381139.3 gal
